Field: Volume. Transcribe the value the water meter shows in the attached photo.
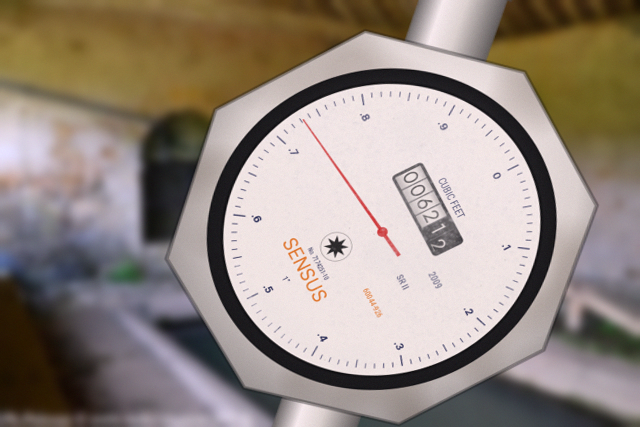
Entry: 6211.73 ft³
